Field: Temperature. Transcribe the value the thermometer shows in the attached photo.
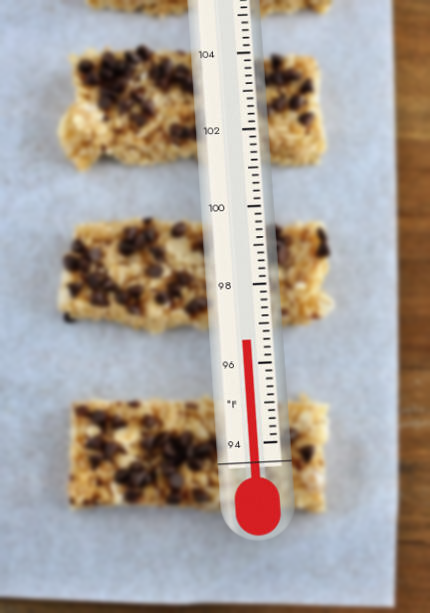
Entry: 96.6 °F
